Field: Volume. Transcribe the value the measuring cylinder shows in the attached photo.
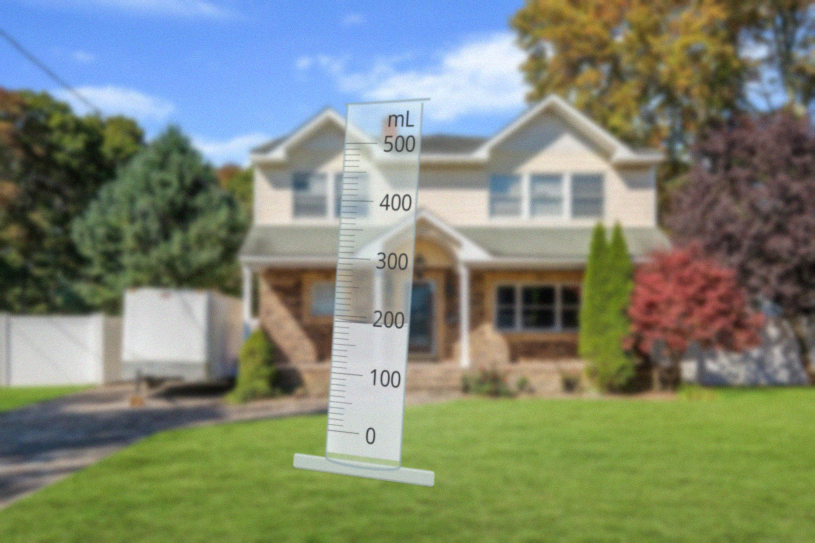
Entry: 190 mL
